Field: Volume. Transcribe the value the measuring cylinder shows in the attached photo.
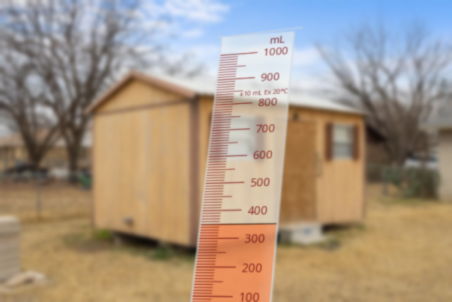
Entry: 350 mL
